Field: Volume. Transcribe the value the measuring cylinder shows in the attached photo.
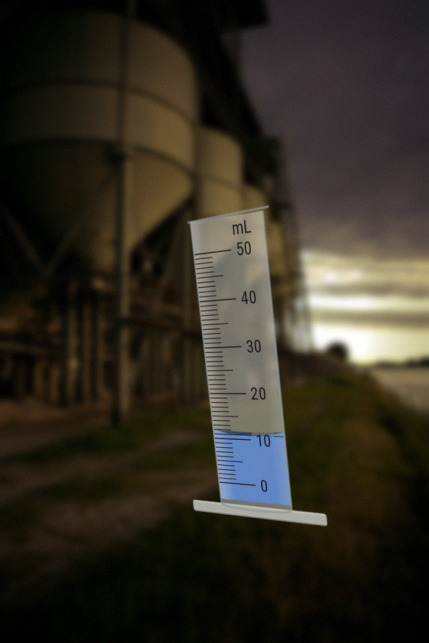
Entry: 11 mL
